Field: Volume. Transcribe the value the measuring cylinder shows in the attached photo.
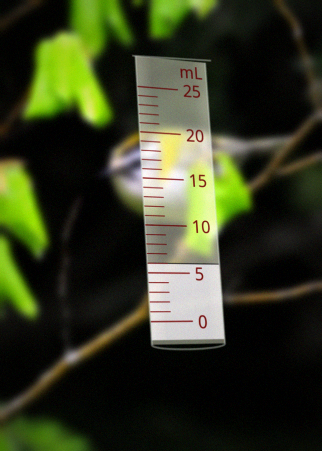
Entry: 6 mL
